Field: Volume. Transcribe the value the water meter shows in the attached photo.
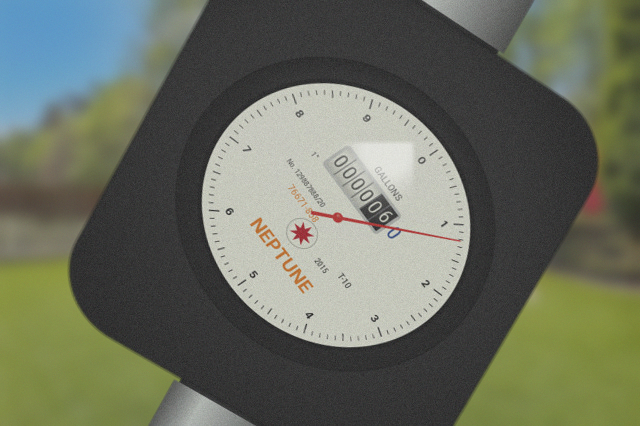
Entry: 61.2 gal
